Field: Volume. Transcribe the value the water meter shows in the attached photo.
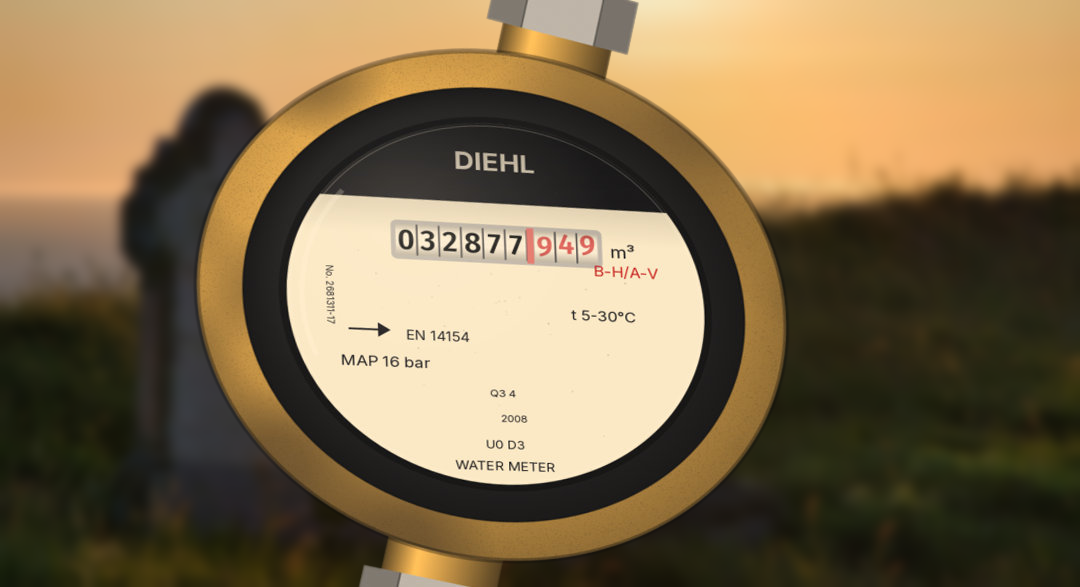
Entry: 32877.949 m³
